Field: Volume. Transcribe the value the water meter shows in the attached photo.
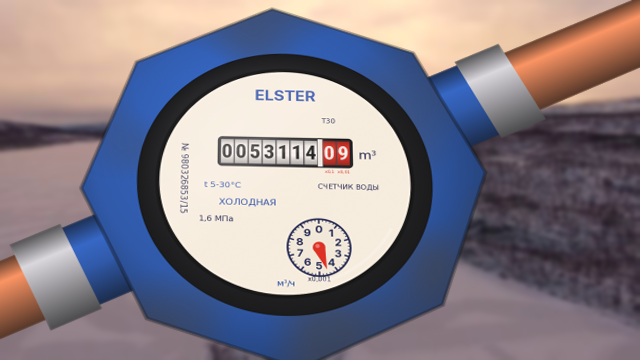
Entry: 53114.094 m³
